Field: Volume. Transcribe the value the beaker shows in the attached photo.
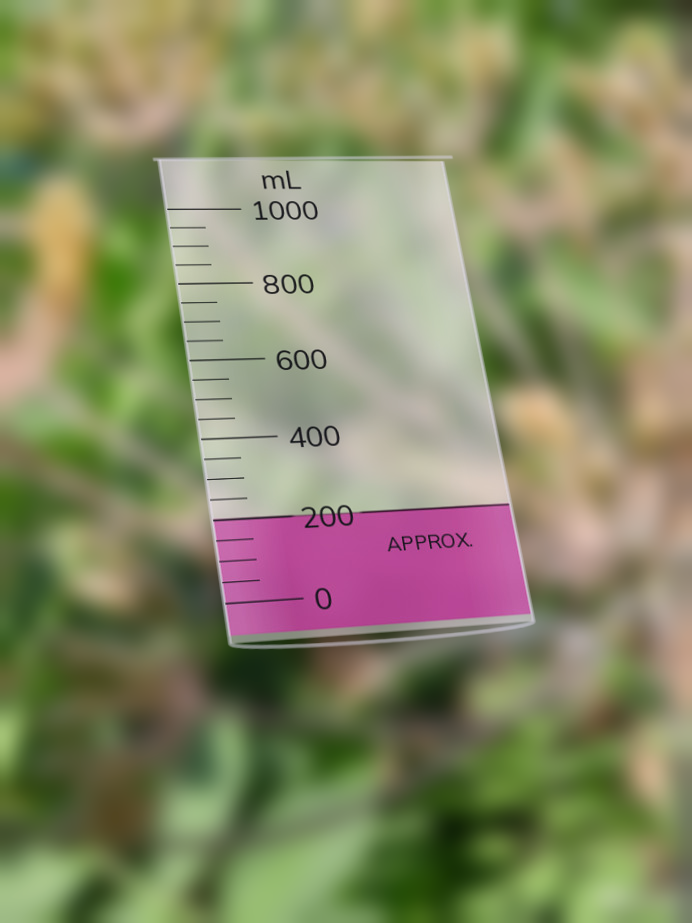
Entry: 200 mL
